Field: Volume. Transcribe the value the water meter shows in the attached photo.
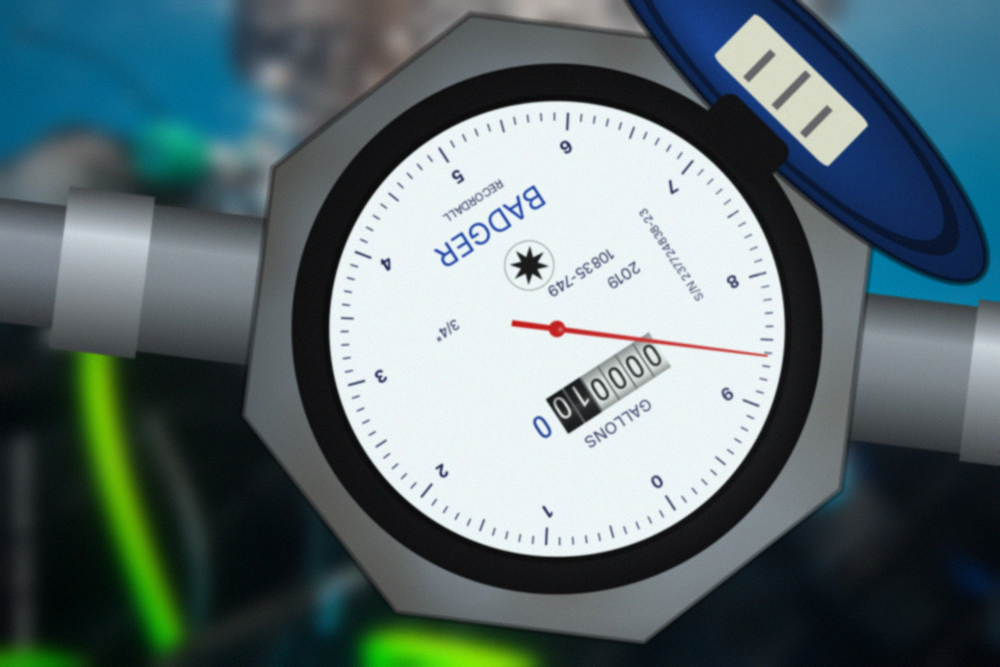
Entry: 98.6 gal
